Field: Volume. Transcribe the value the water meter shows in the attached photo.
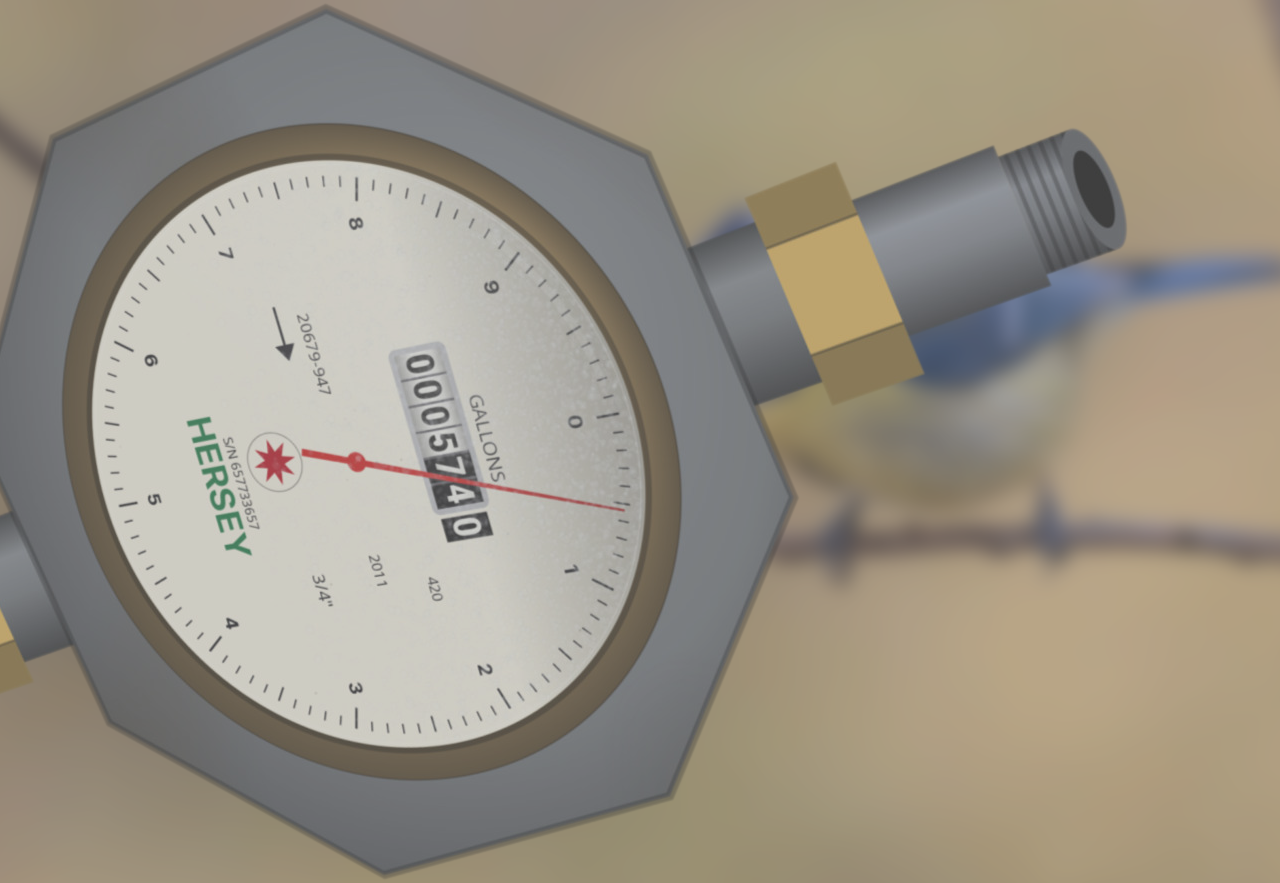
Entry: 5740.5 gal
